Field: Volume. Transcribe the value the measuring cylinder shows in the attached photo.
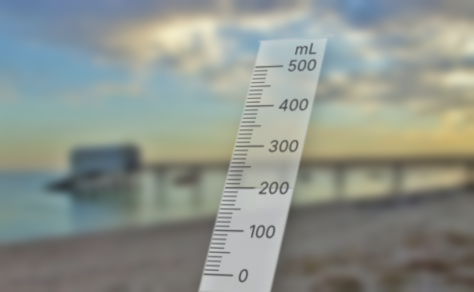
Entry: 200 mL
